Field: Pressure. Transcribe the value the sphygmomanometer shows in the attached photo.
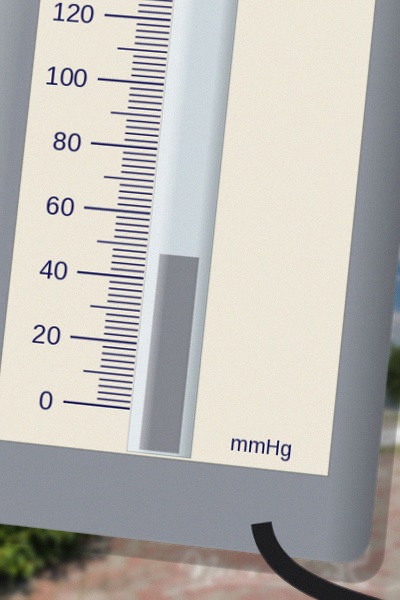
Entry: 48 mmHg
